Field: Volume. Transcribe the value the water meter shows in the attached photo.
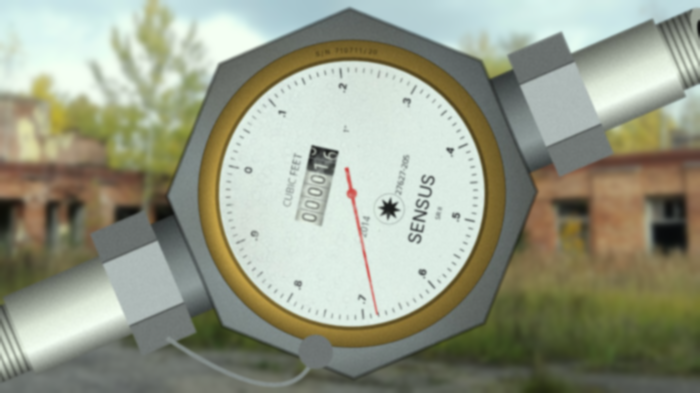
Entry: 15.68 ft³
